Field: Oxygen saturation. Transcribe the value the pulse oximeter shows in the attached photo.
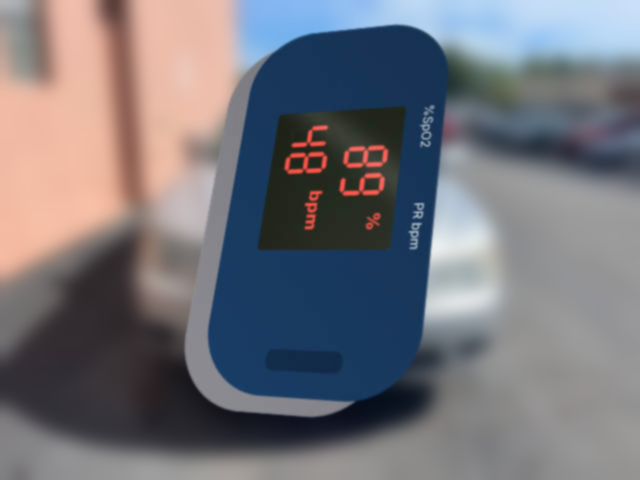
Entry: 89 %
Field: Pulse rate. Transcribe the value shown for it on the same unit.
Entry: 48 bpm
